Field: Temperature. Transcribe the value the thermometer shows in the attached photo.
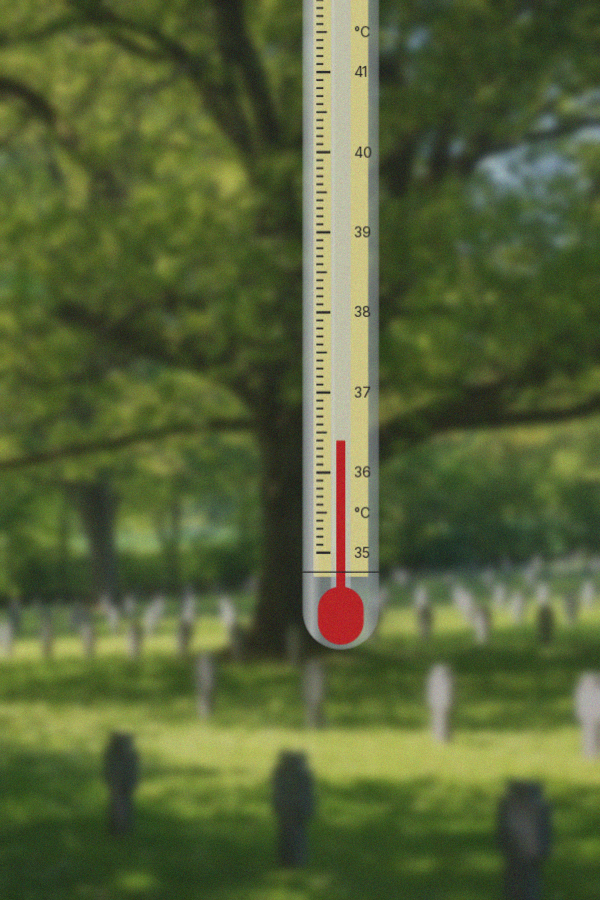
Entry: 36.4 °C
